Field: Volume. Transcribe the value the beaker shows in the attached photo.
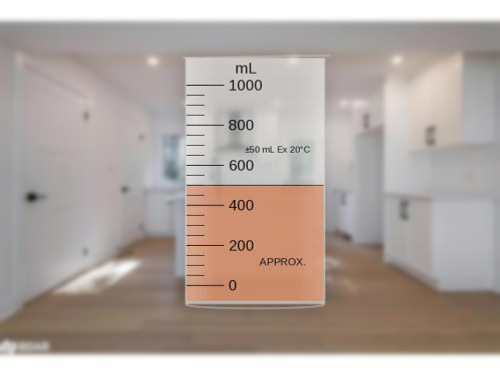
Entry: 500 mL
